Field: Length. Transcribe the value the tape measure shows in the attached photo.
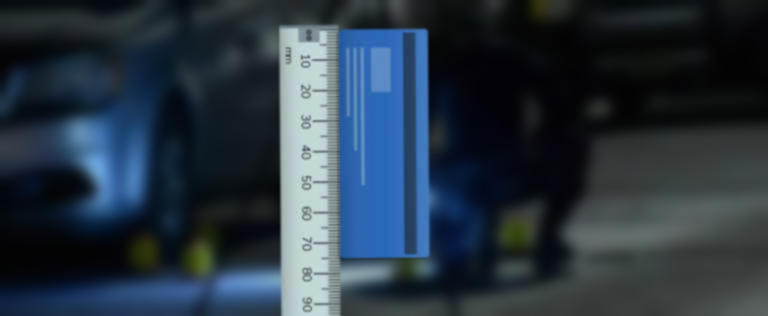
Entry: 75 mm
